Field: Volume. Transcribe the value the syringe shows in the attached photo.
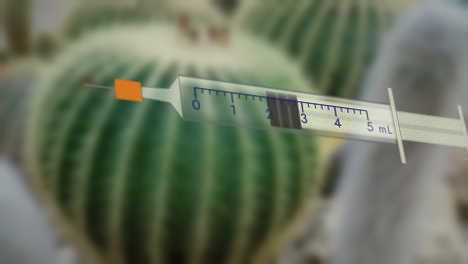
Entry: 2 mL
